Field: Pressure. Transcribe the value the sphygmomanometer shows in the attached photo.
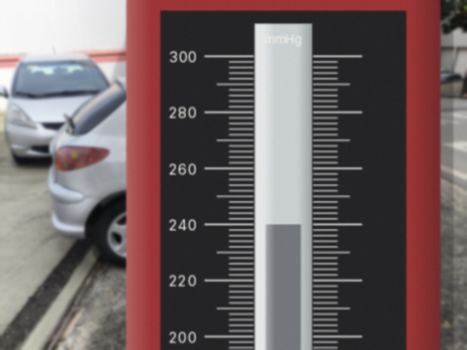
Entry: 240 mmHg
